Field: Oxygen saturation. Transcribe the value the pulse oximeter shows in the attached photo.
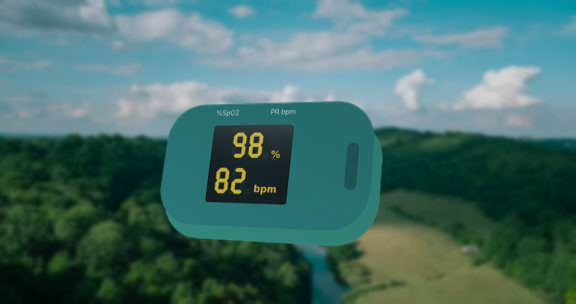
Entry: 98 %
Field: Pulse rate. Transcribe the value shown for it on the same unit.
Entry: 82 bpm
